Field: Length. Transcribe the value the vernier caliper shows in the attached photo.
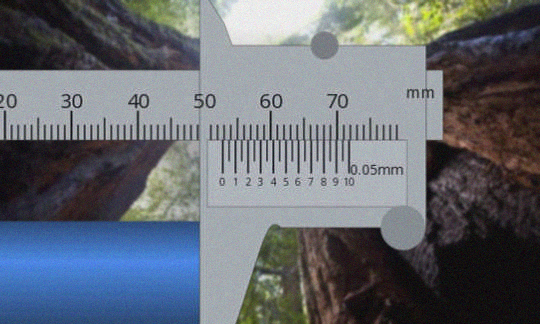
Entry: 52.8 mm
